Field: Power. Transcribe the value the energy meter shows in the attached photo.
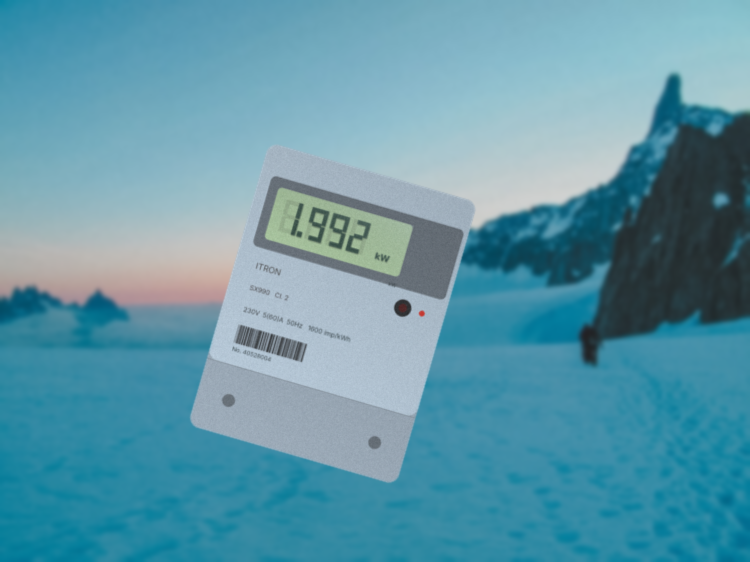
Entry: 1.992 kW
